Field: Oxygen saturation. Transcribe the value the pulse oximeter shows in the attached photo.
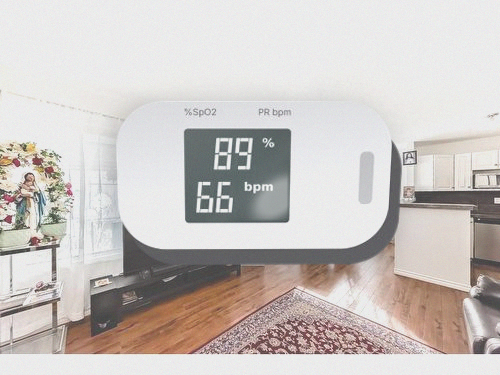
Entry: 89 %
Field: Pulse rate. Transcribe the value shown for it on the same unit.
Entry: 66 bpm
